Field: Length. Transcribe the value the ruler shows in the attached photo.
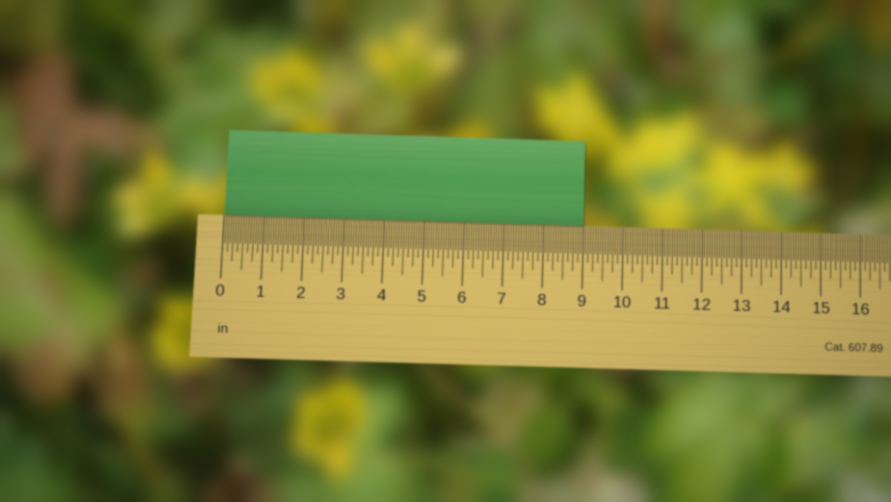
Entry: 9 in
